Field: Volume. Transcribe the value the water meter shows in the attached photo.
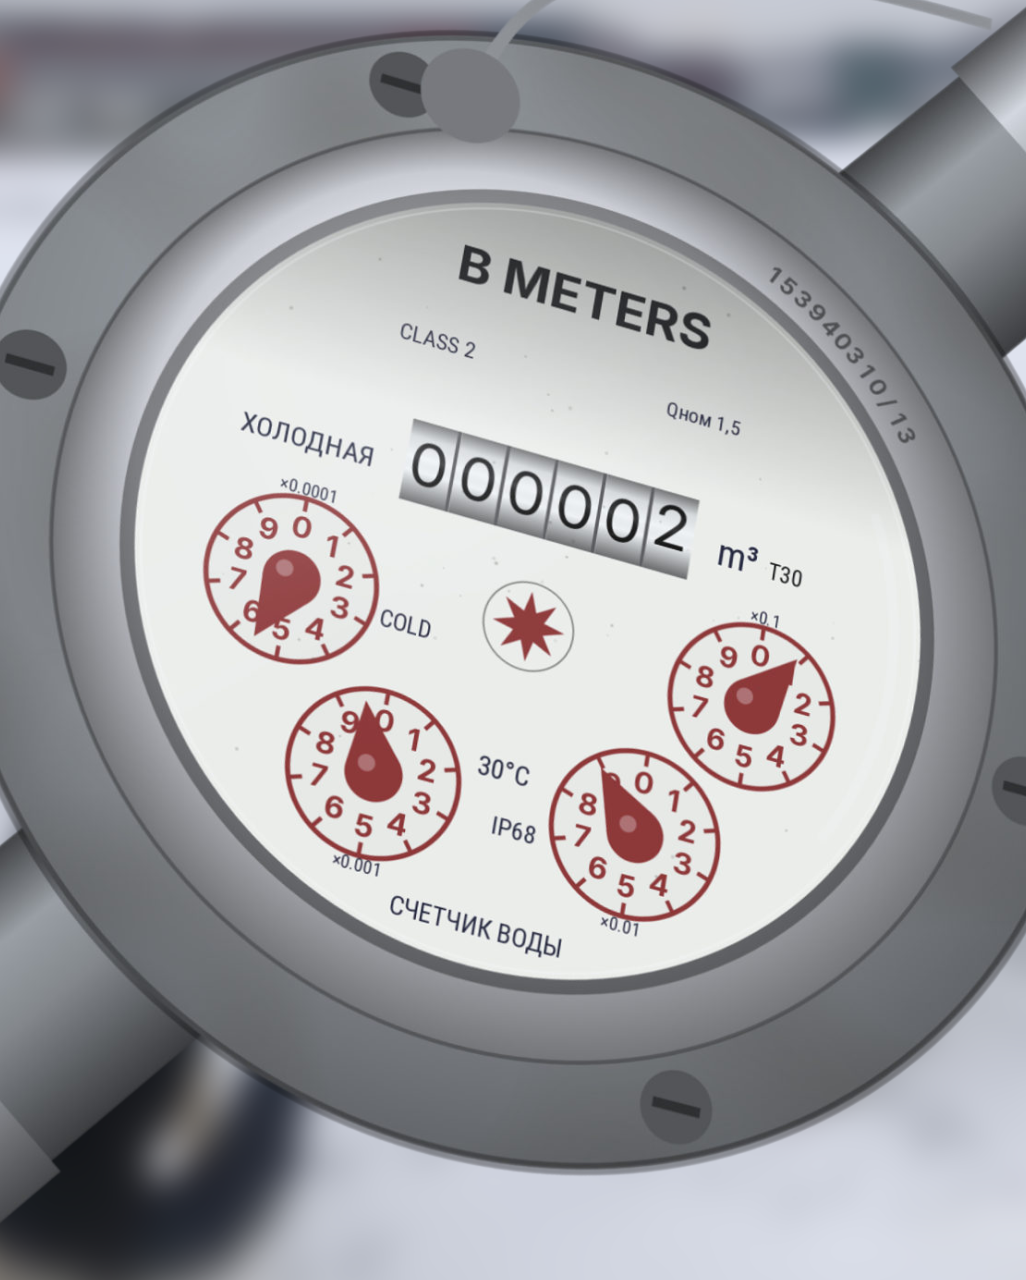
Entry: 2.0895 m³
